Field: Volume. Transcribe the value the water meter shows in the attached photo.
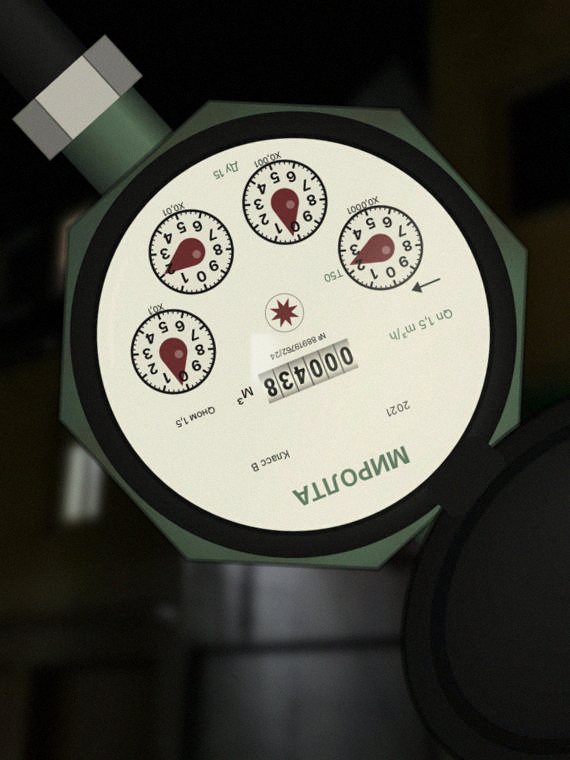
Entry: 438.0202 m³
